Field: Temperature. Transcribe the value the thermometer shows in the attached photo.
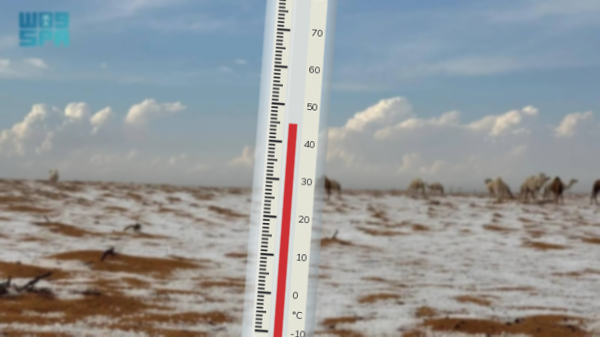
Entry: 45 °C
